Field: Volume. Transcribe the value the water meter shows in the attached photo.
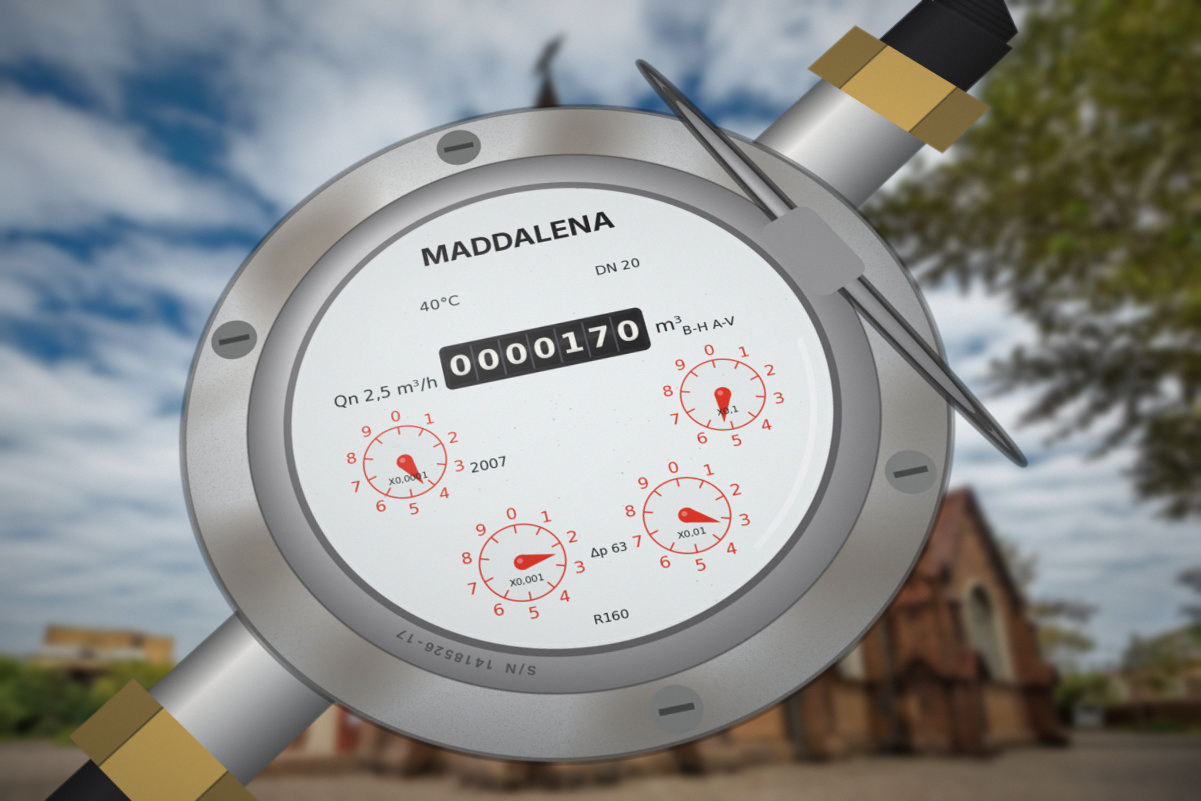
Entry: 170.5324 m³
